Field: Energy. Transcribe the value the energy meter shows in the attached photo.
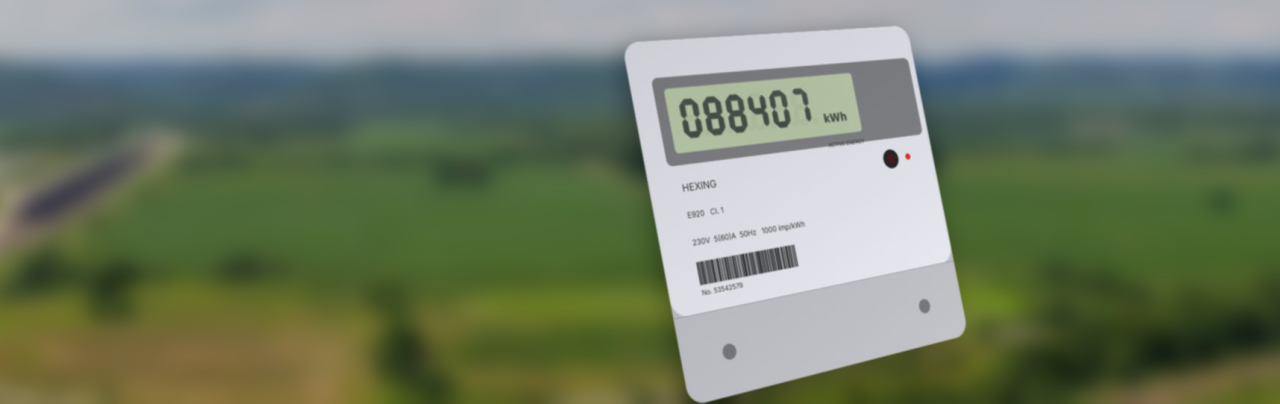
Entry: 88407 kWh
